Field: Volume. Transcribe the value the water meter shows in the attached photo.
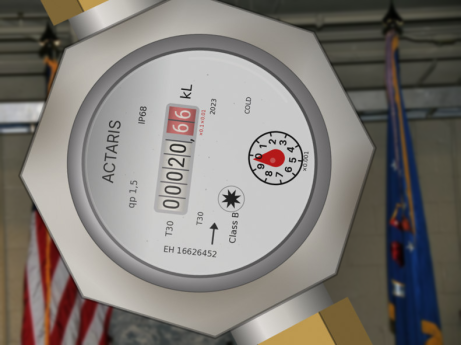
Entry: 20.659 kL
